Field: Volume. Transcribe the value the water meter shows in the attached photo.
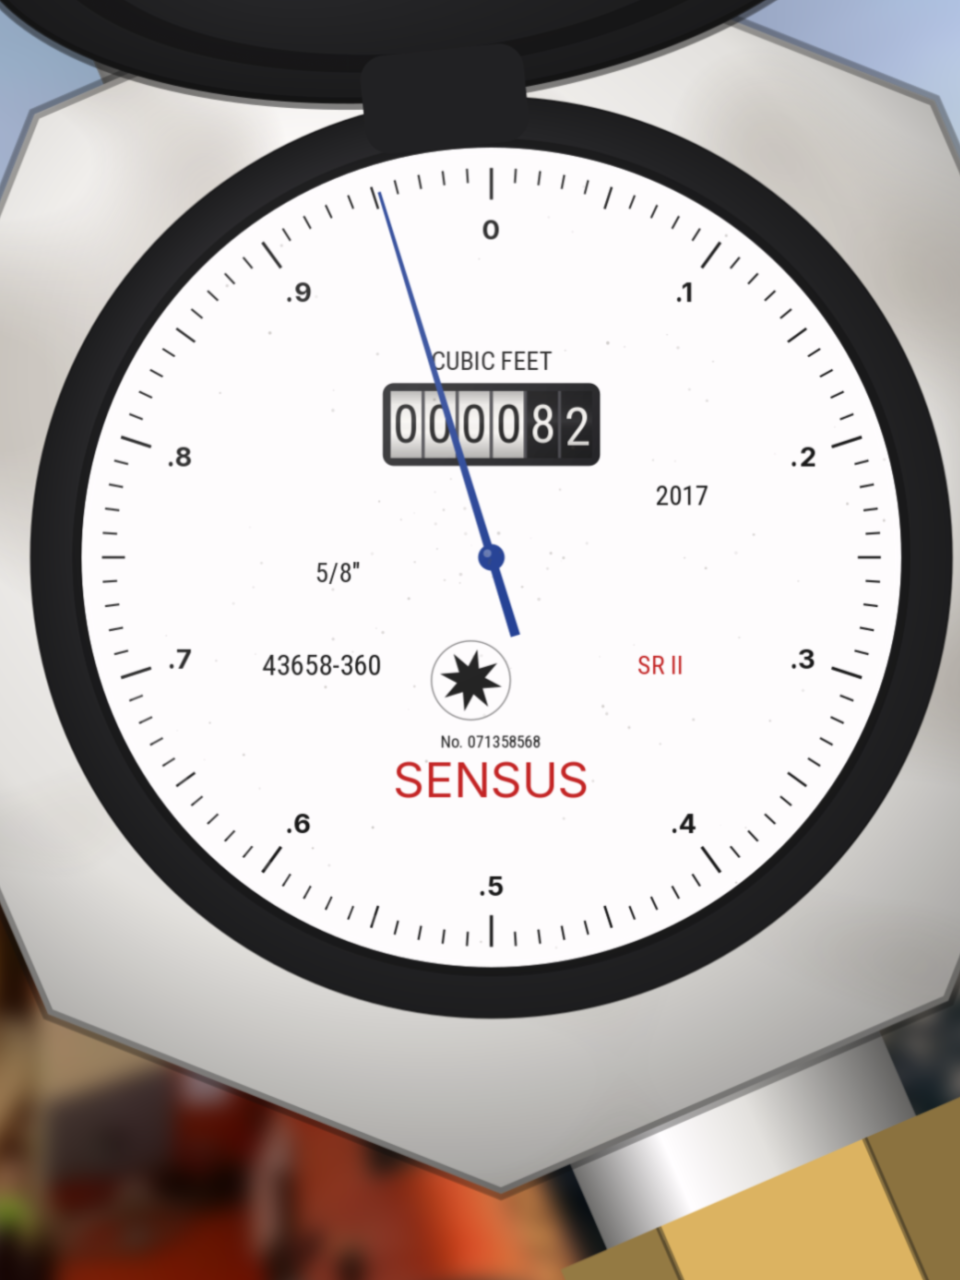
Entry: 81.95 ft³
